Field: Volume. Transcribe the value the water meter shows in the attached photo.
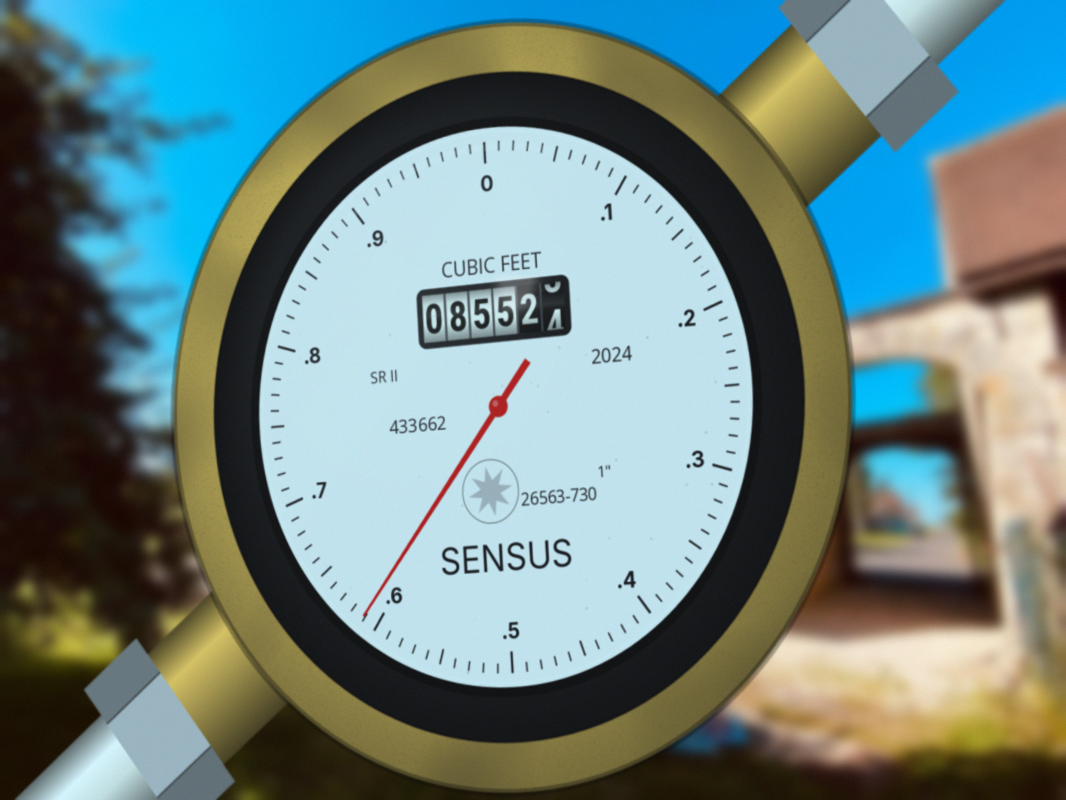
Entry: 85523.61 ft³
